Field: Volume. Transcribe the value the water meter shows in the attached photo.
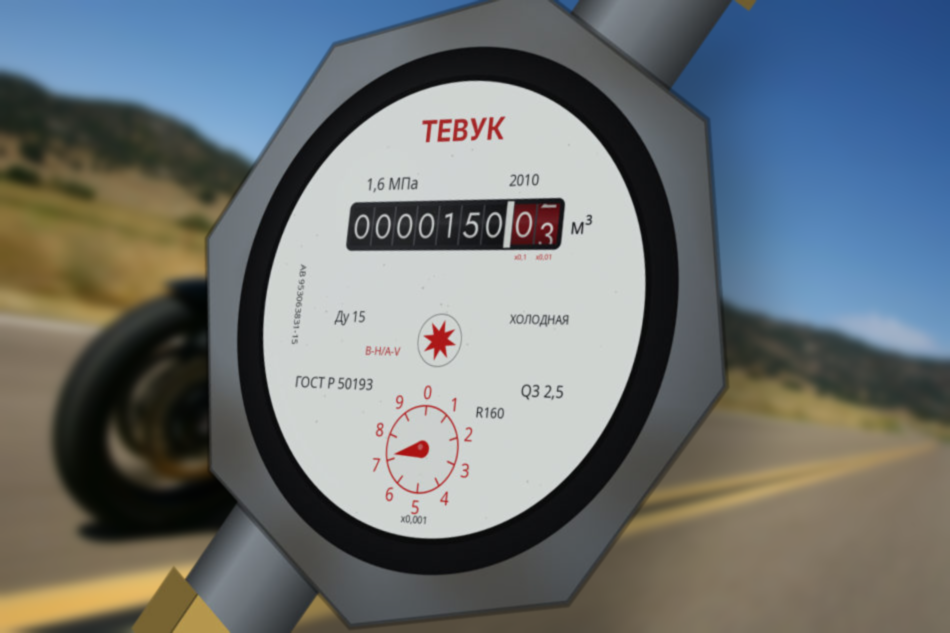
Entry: 150.027 m³
